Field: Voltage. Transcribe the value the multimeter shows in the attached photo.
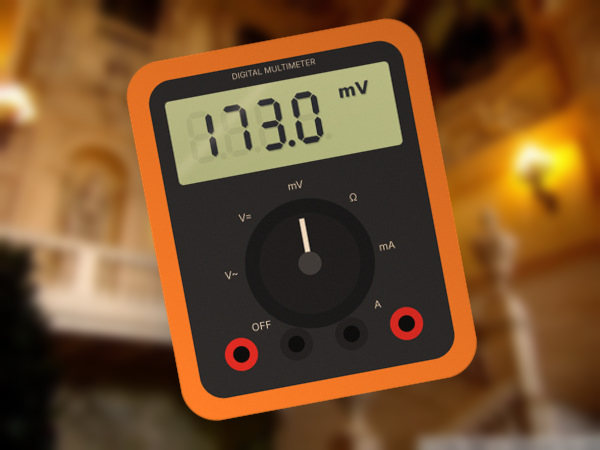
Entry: 173.0 mV
